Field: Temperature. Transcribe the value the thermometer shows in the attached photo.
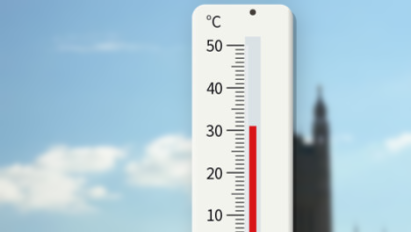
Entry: 31 °C
